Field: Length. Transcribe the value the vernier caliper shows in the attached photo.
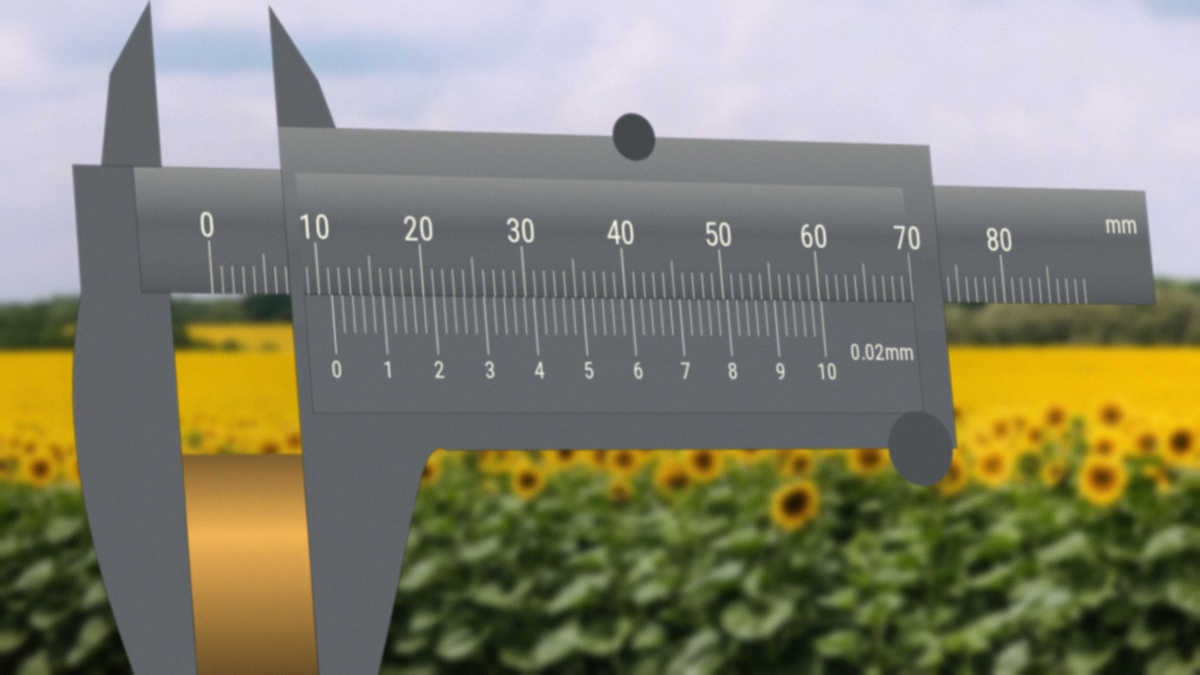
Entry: 11.2 mm
